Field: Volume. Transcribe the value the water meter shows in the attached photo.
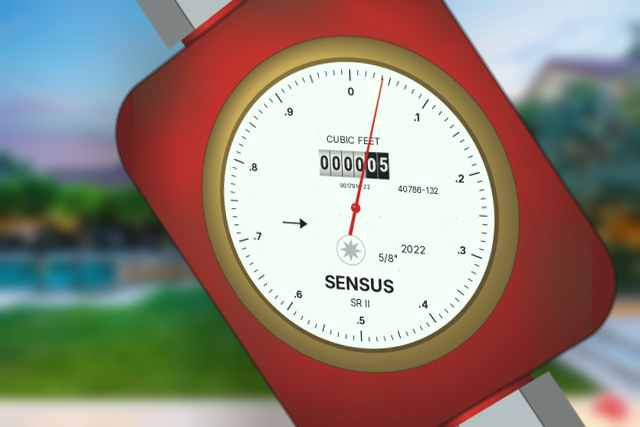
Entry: 5.04 ft³
